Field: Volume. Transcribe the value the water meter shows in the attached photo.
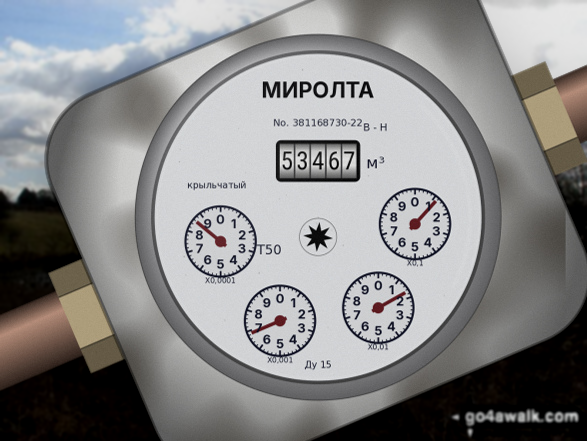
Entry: 53467.1168 m³
